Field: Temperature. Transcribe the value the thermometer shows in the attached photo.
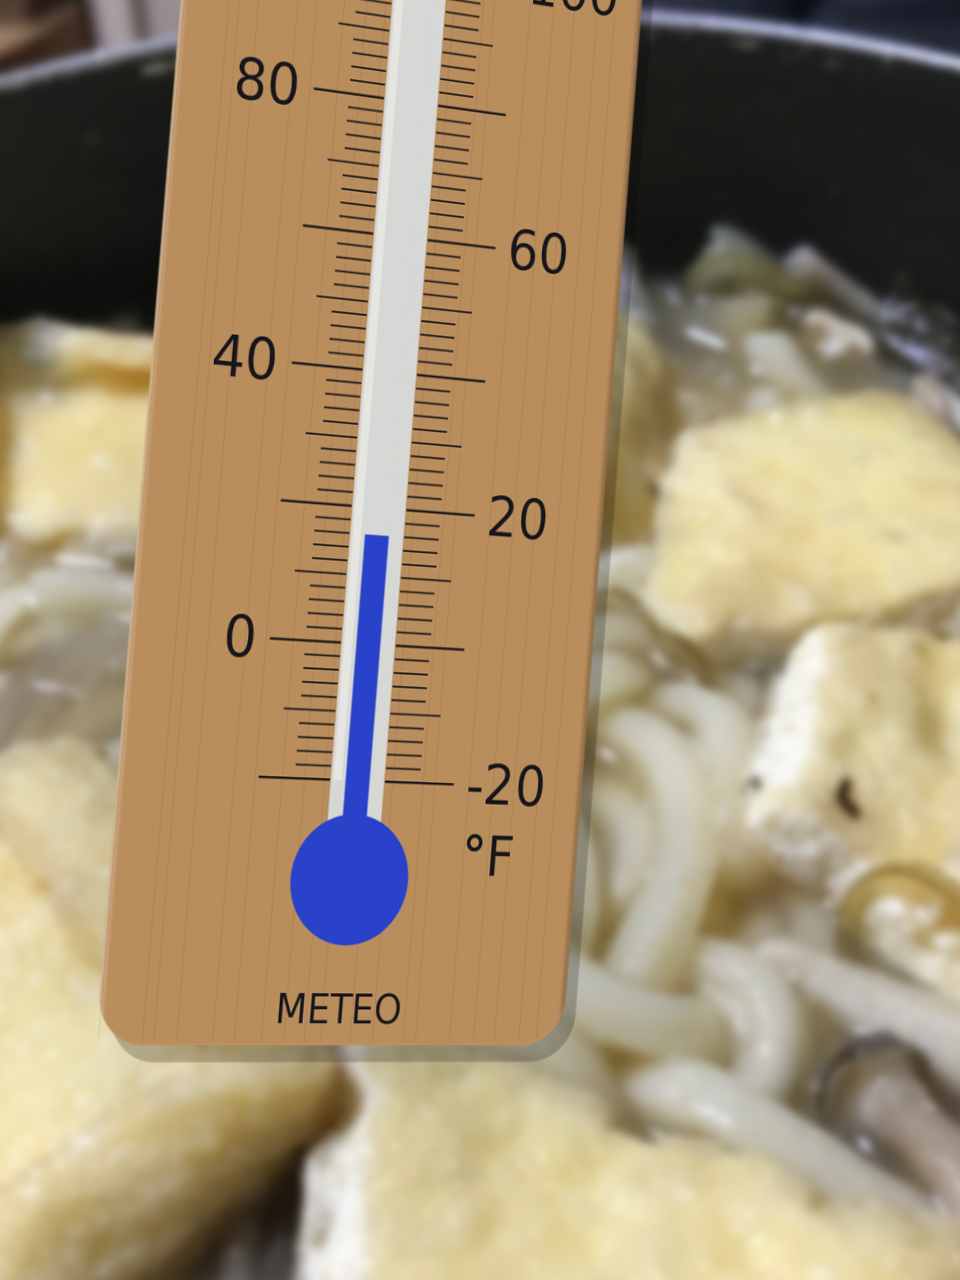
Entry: 16 °F
